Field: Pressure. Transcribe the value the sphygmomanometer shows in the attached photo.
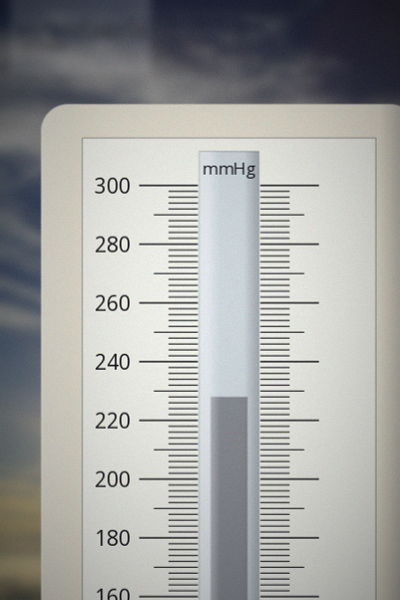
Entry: 228 mmHg
